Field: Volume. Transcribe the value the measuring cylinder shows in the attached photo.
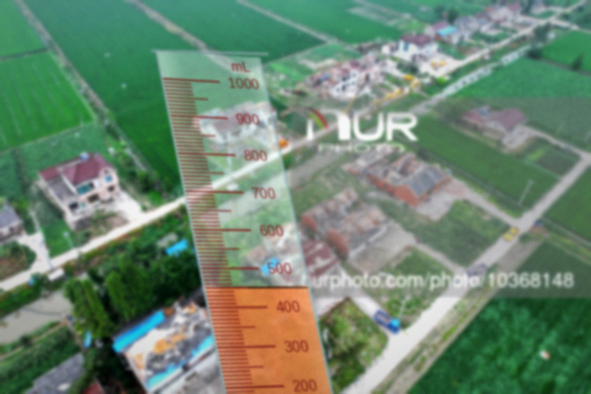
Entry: 450 mL
